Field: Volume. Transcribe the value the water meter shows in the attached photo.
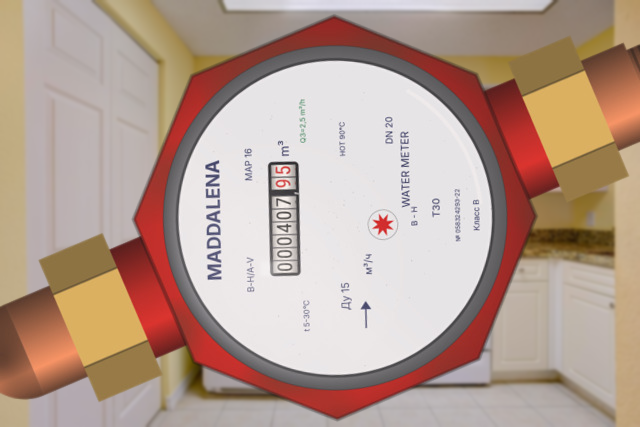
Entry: 407.95 m³
